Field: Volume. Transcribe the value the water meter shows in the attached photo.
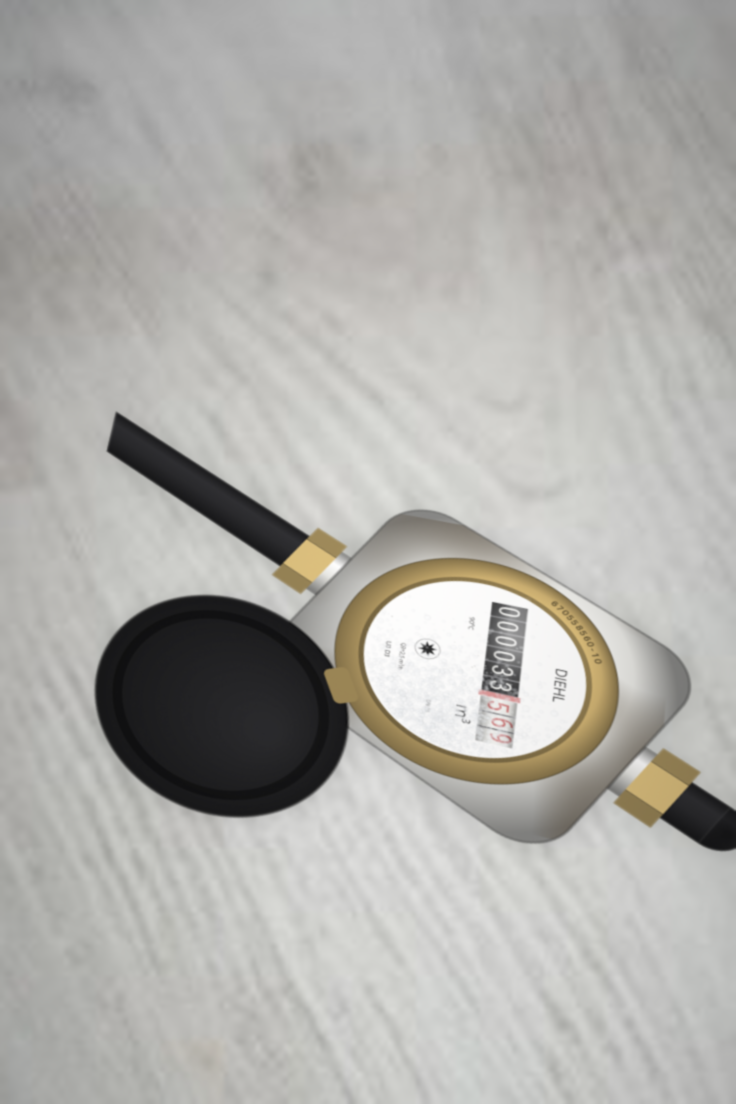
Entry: 33.569 m³
